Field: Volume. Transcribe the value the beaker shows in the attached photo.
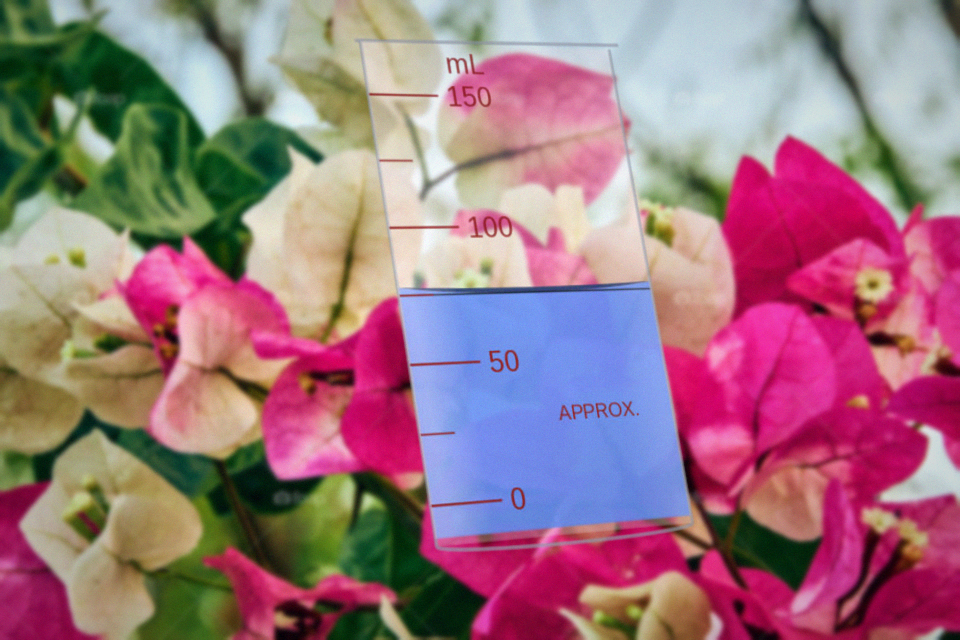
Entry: 75 mL
